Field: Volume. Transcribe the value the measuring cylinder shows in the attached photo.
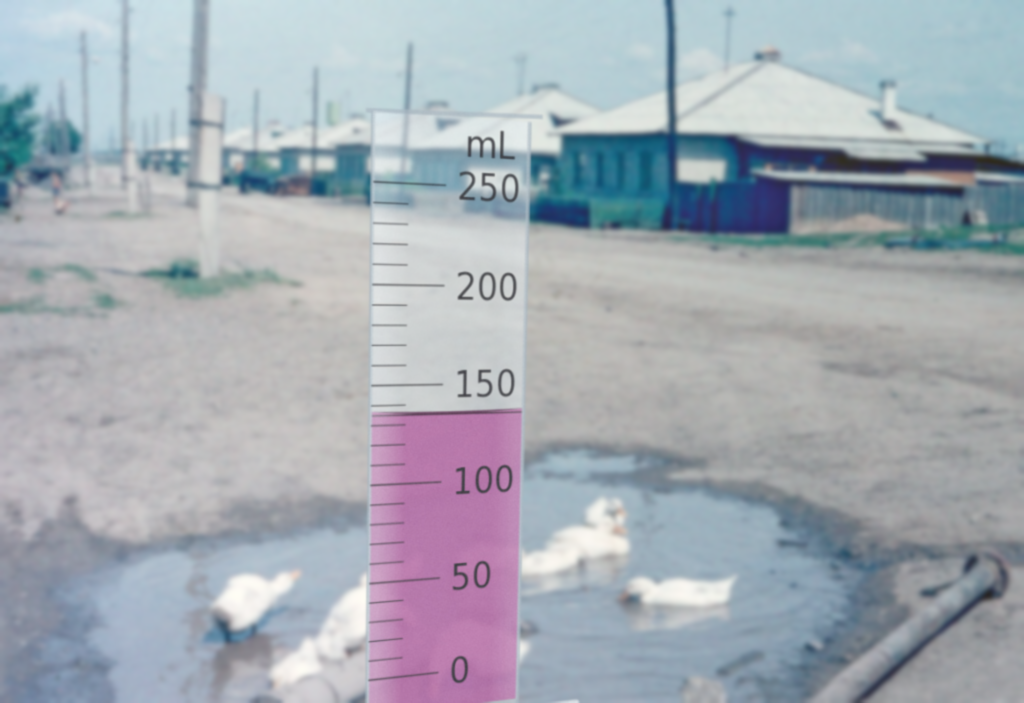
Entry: 135 mL
